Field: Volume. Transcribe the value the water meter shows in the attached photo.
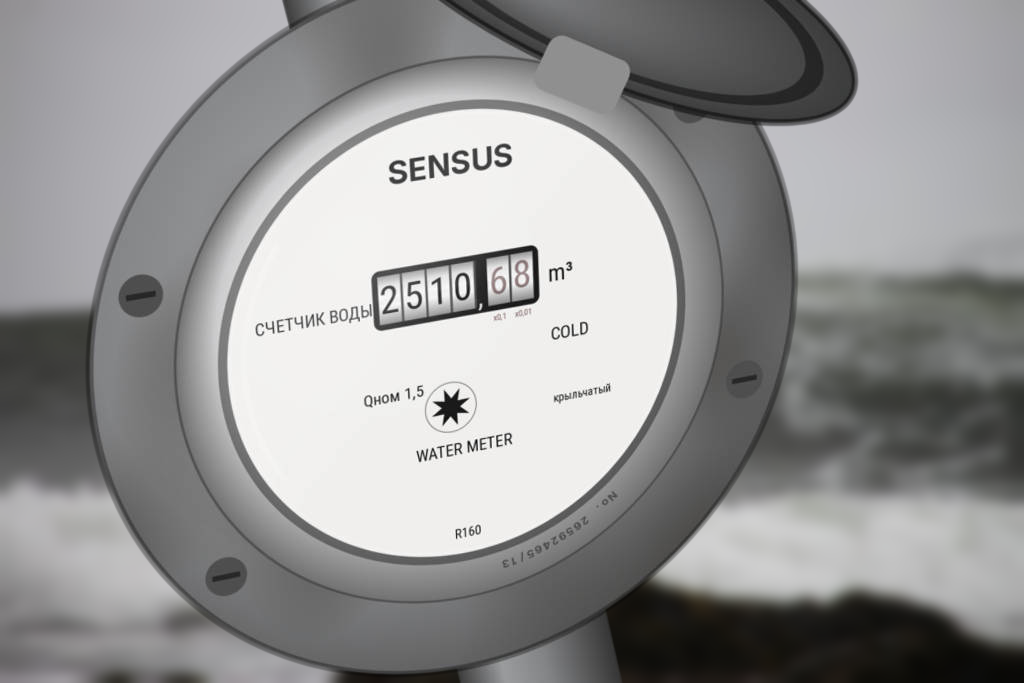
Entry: 2510.68 m³
